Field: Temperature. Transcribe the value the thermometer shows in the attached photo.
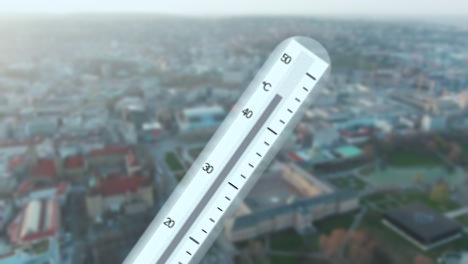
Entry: 45 °C
